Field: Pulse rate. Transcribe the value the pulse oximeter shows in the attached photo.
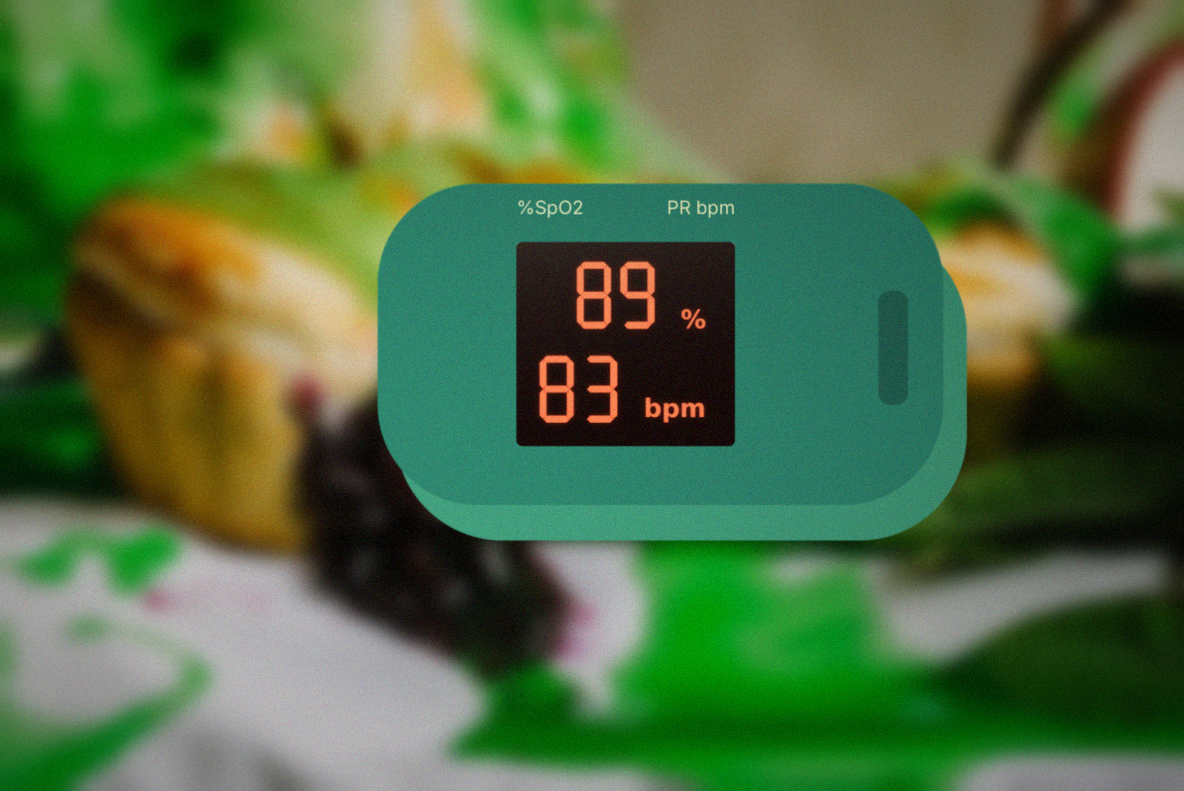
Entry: 83 bpm
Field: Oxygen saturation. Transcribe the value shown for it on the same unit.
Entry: 89 %
